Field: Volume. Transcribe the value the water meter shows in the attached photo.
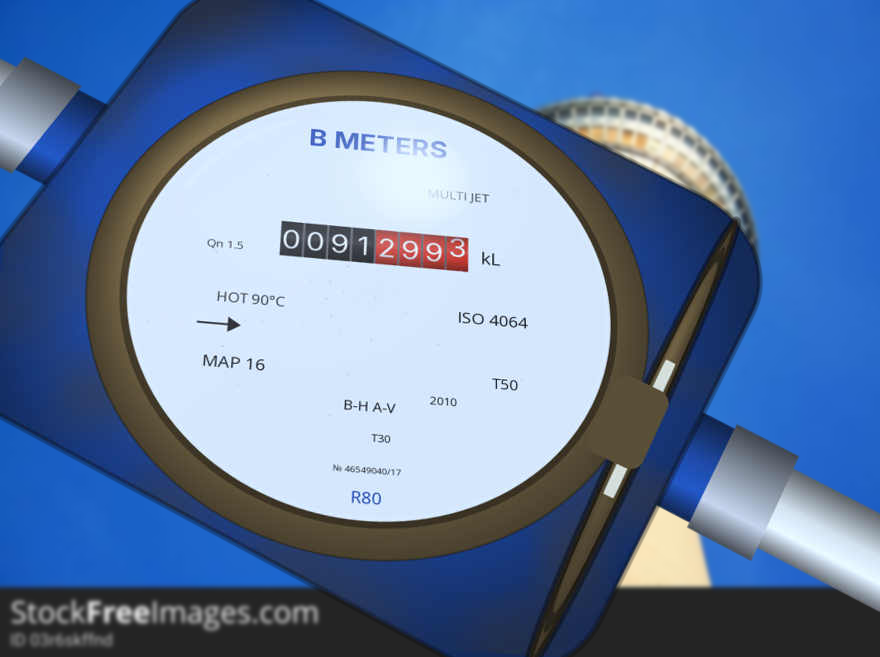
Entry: 91.2993 kL
